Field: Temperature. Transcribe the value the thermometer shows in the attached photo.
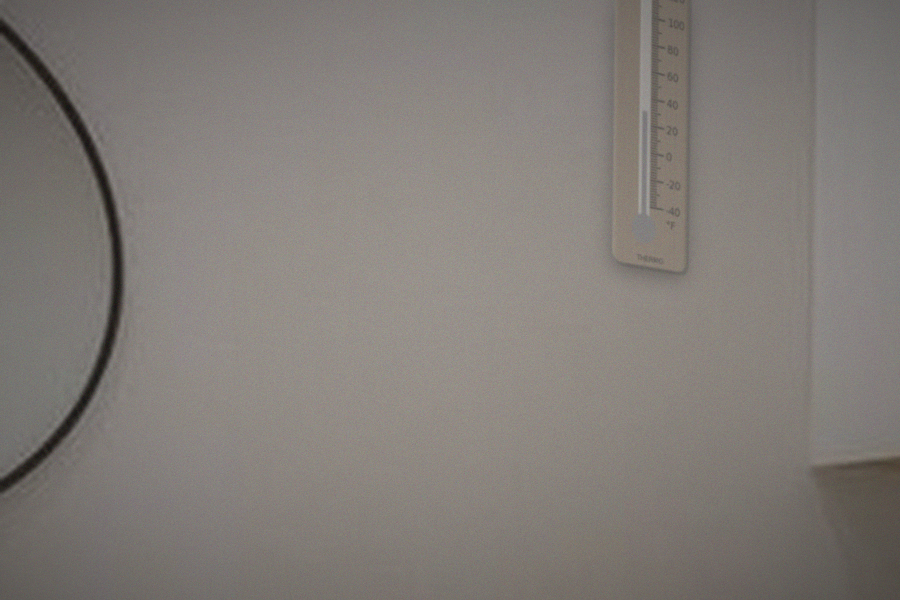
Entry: 30 °F
